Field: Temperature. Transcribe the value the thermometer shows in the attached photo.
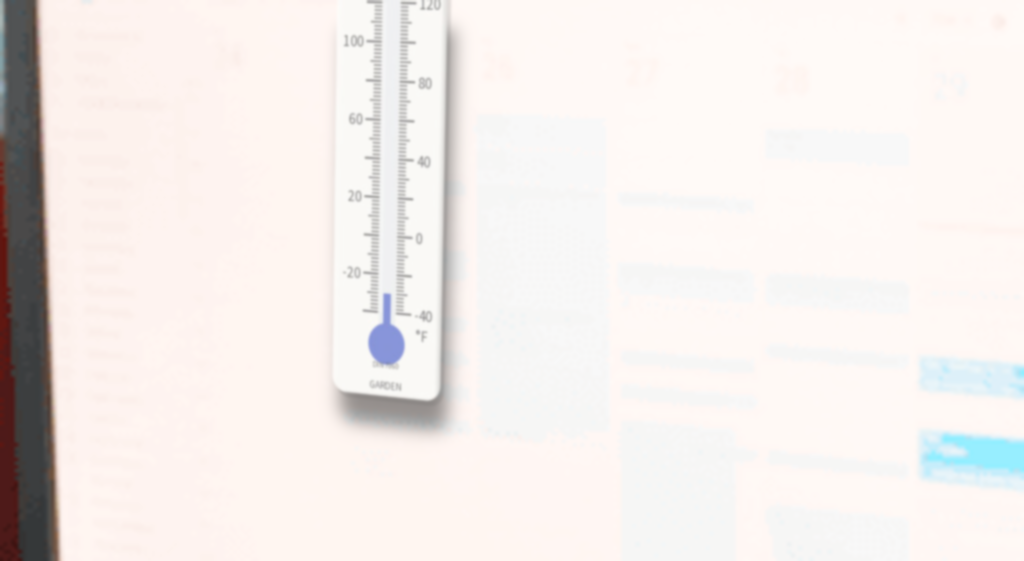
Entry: -30 °F
